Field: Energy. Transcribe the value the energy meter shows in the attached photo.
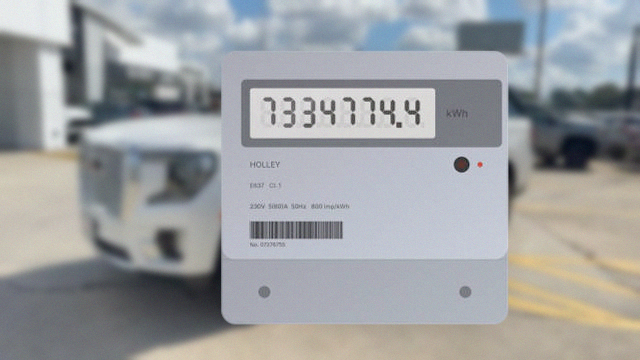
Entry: 7334774.4 kWh
